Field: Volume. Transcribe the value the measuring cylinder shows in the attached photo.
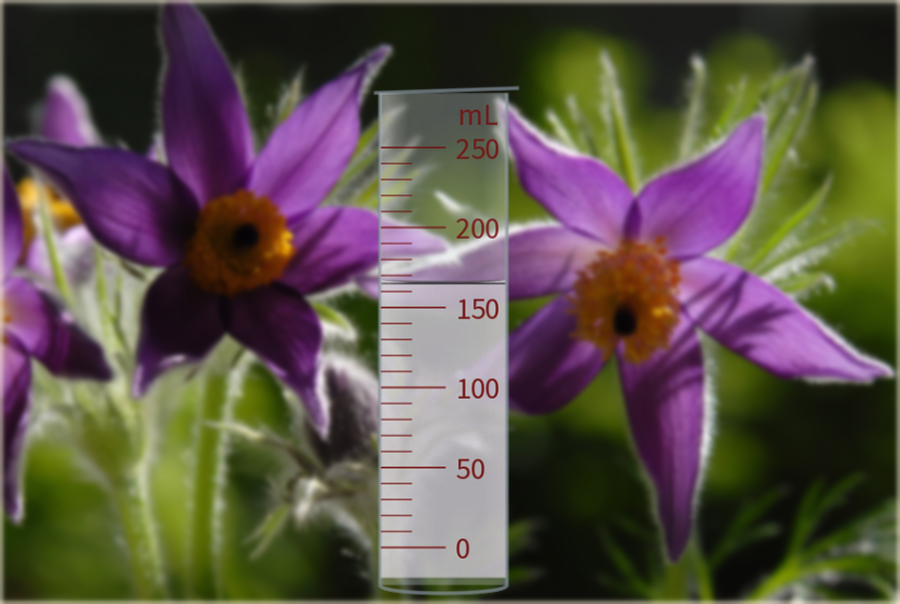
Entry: 165 mL
